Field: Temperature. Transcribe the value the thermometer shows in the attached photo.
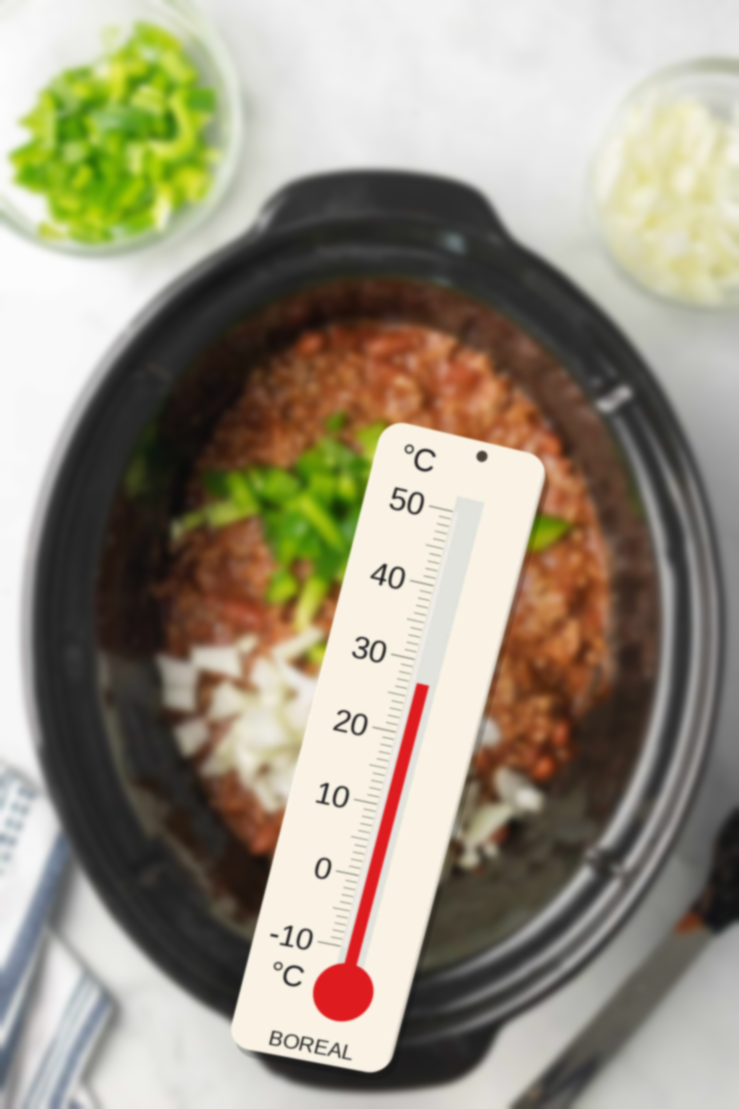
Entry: 27 °C
